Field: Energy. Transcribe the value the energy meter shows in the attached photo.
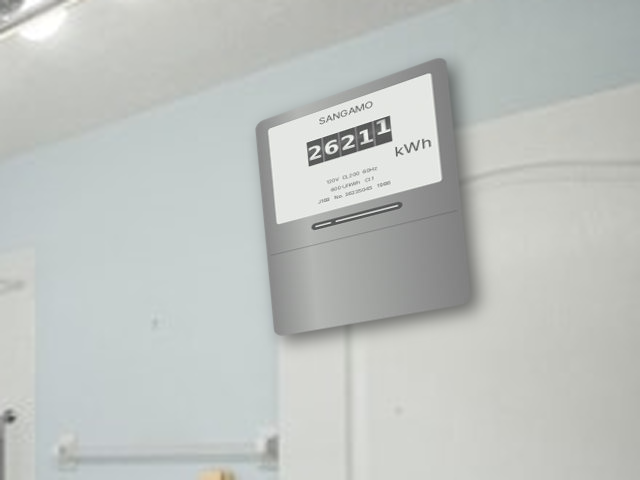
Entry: 26211 kWh
